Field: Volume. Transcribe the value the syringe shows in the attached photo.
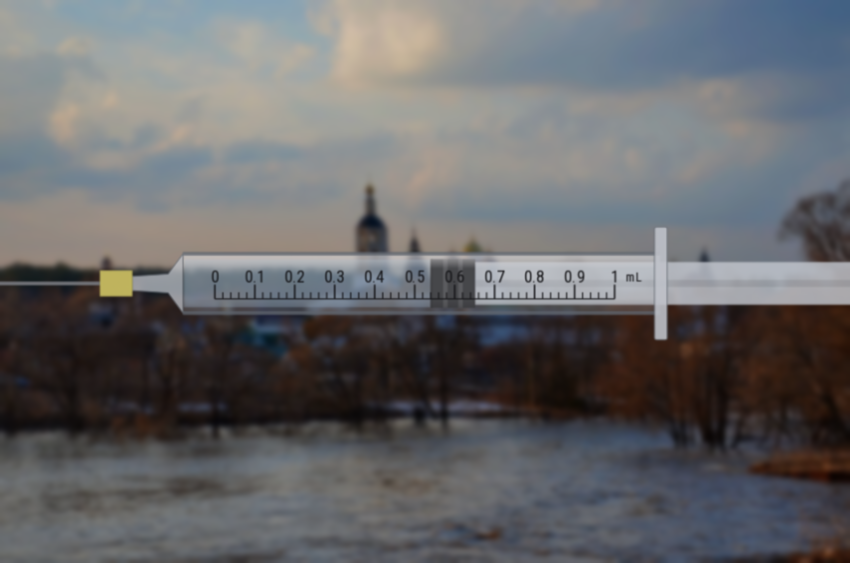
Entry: 0.54 mL
